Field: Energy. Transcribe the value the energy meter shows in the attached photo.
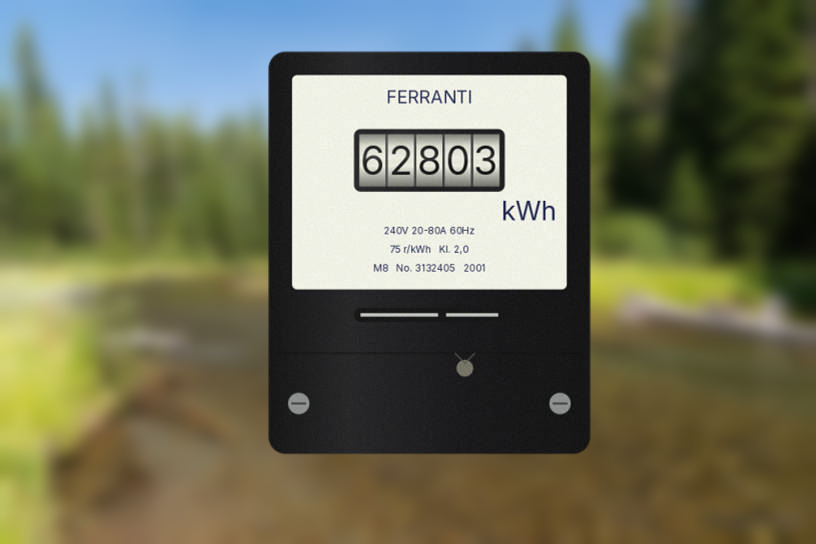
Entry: 62803 kWh
